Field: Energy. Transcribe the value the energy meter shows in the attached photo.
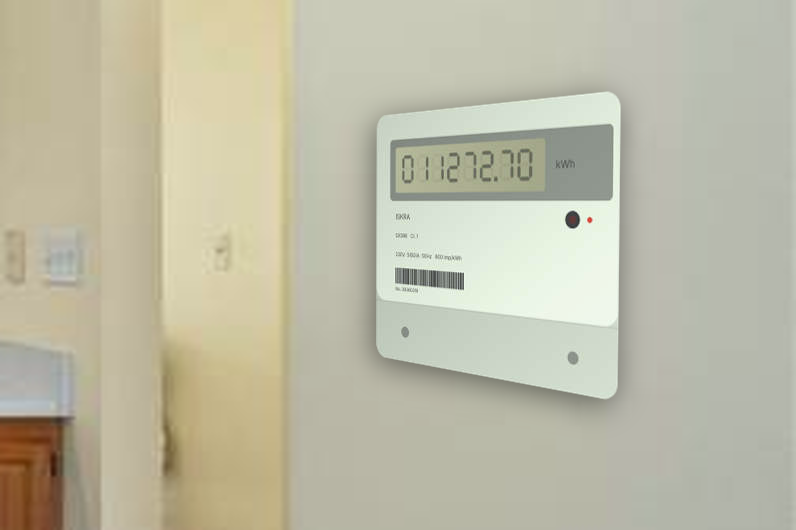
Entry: 11272.70 kWh
